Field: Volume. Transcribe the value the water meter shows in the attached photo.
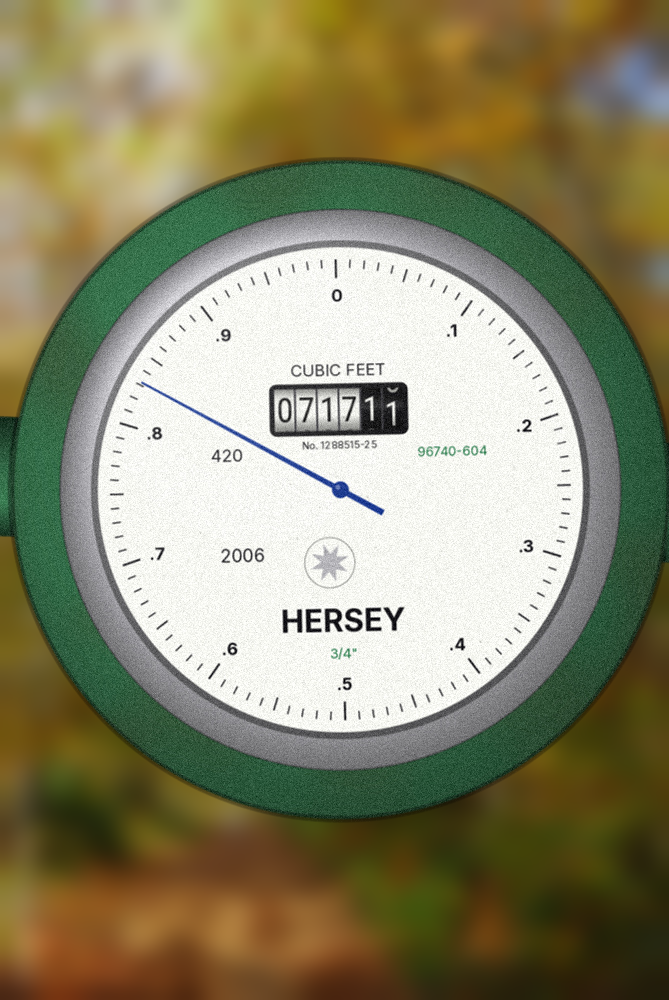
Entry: 71710.83 ft³
